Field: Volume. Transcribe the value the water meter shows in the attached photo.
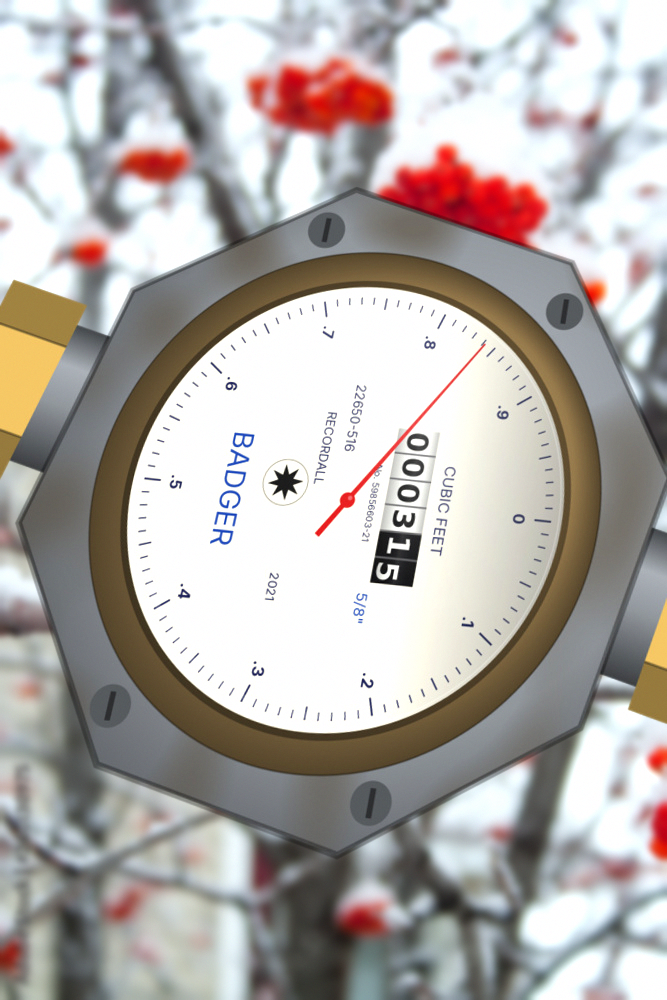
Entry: 314.84 ft³
